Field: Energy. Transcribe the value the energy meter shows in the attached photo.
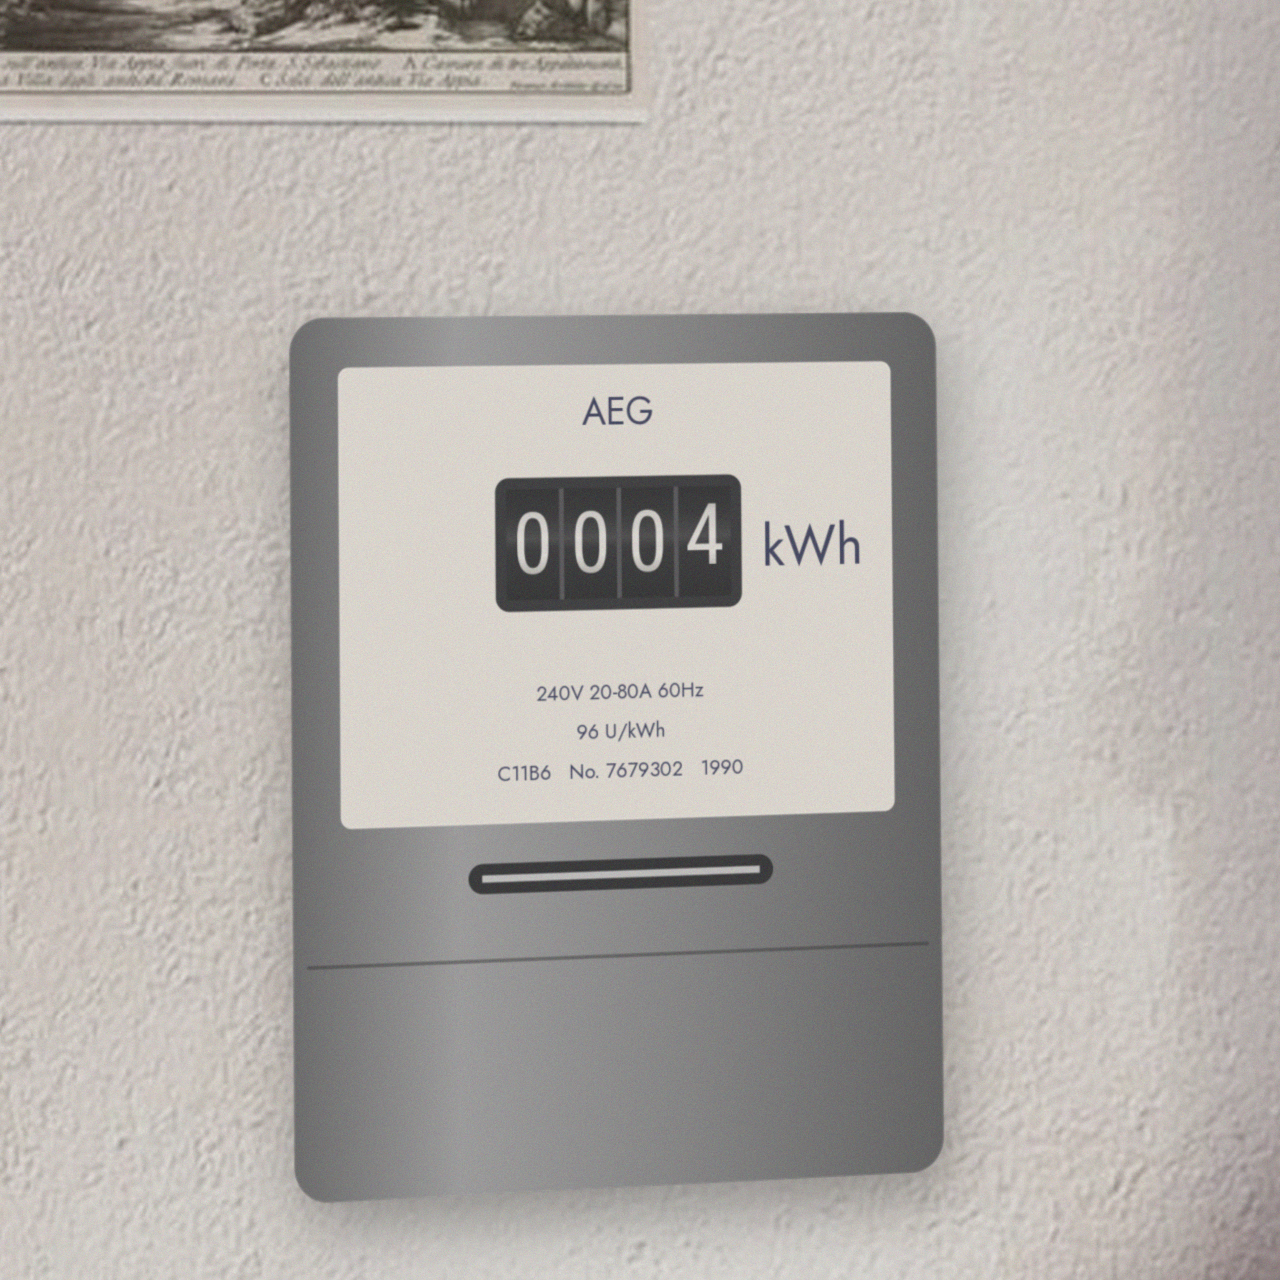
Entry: 4 kWh
